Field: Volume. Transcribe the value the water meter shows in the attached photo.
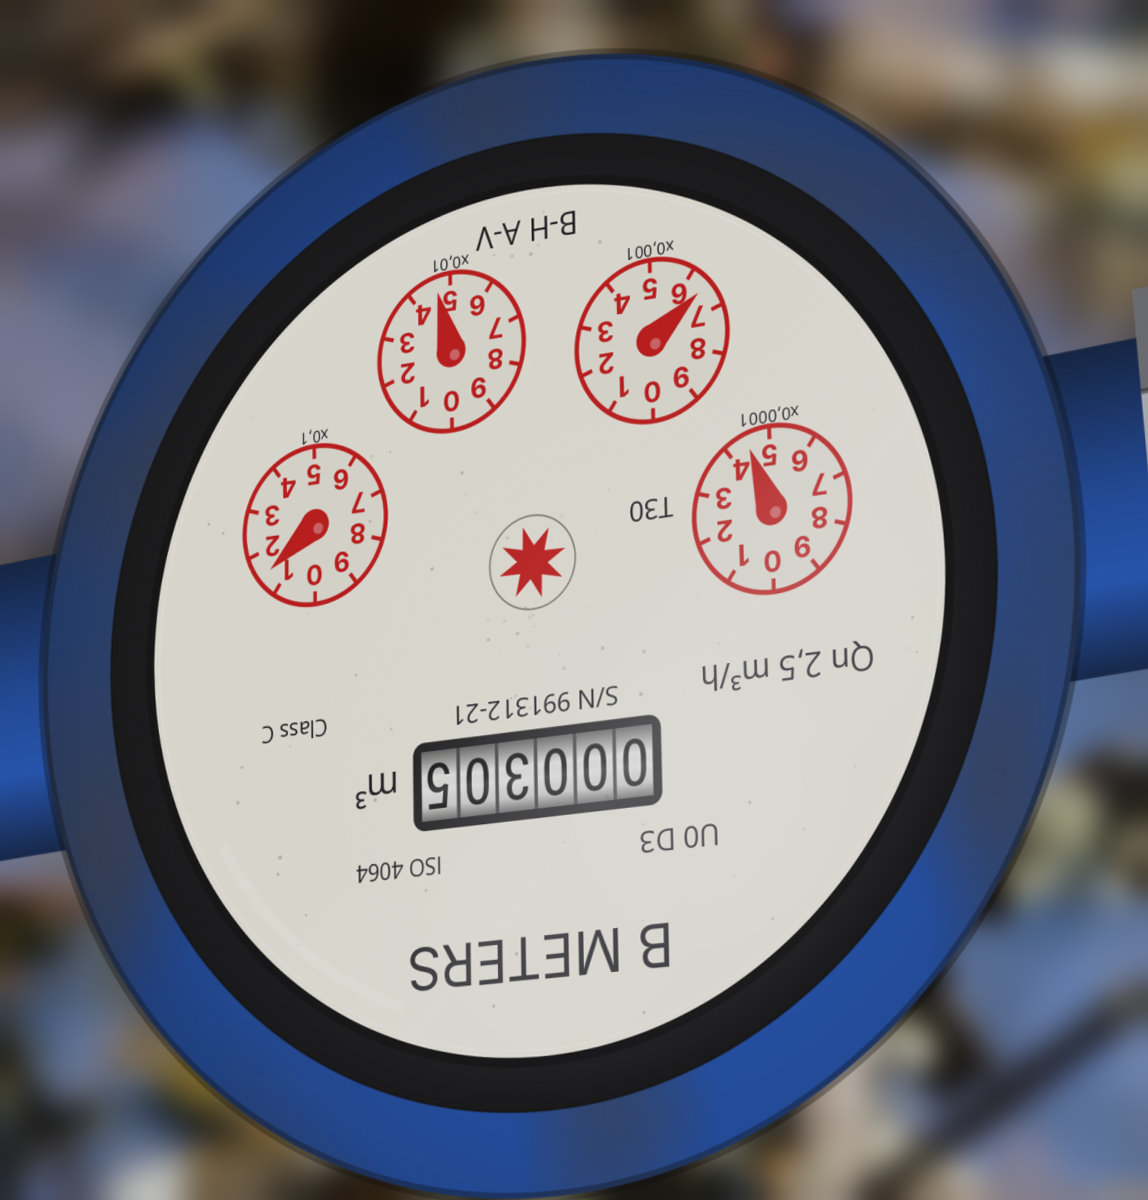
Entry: 305.1464 m³
